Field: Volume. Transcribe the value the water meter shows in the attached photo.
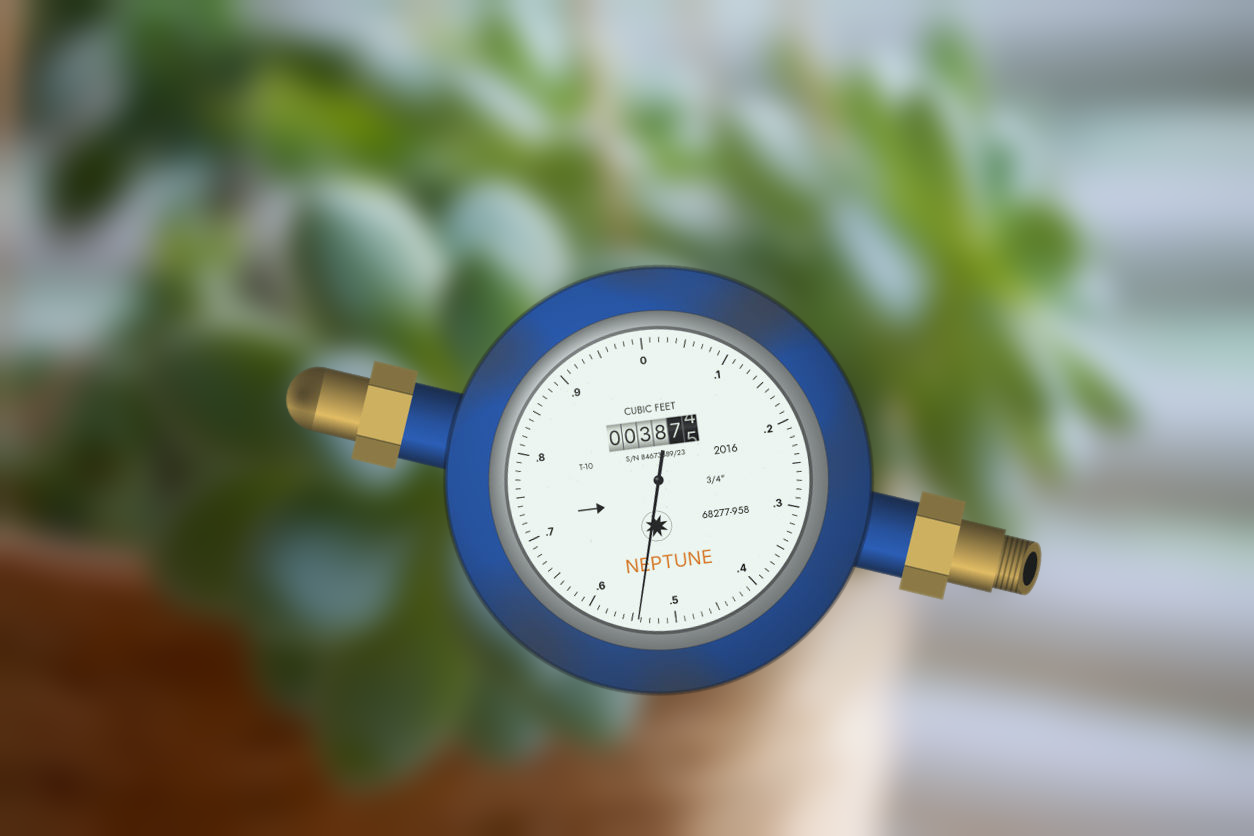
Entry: 3874.54 ft³
